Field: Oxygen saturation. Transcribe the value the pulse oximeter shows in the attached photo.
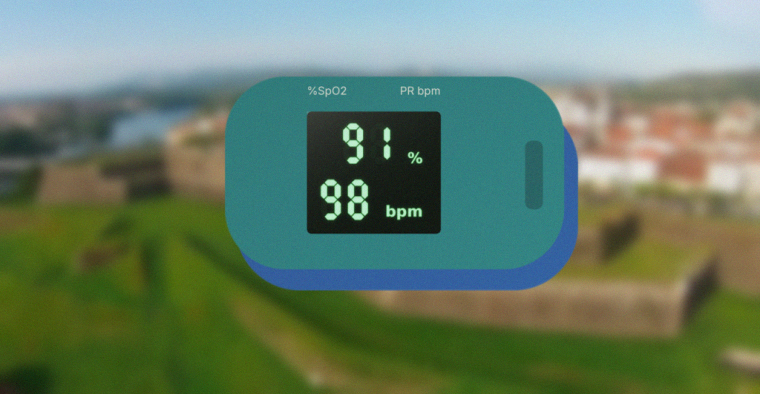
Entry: 91 %
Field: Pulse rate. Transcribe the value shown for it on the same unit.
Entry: 98 bpm
